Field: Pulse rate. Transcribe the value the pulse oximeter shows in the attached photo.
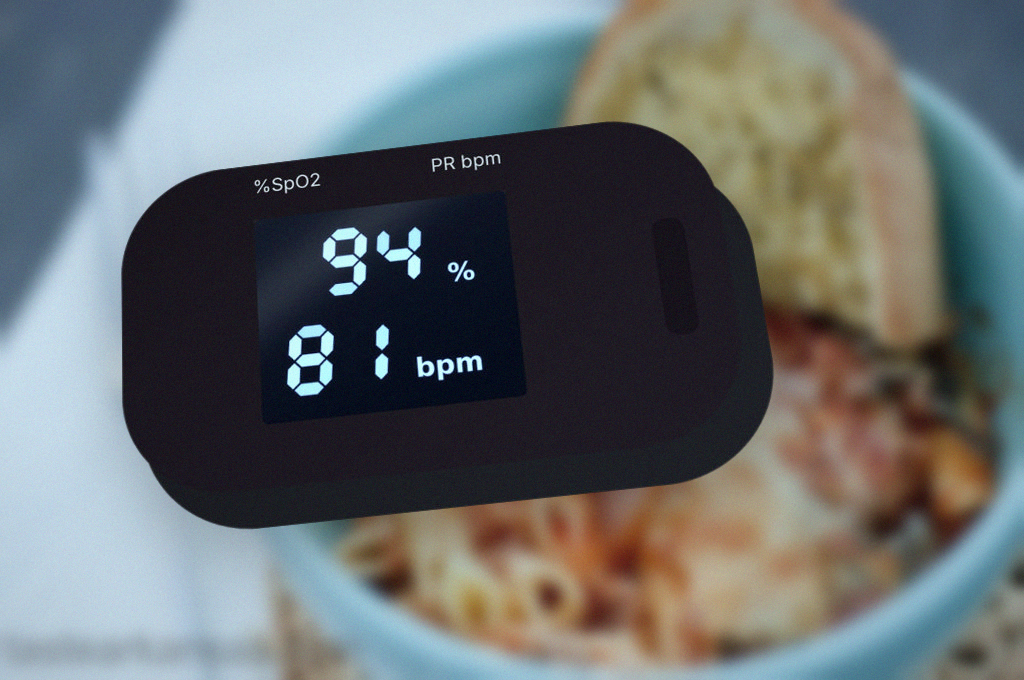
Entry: 81 bpm
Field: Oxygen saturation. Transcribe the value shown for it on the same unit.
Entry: 94 %
